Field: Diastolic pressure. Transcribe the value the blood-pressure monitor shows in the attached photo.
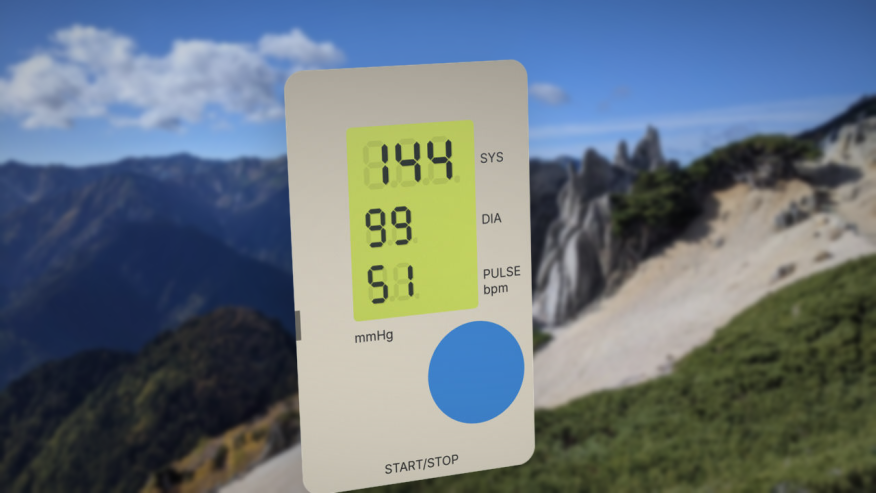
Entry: 99 mmHg
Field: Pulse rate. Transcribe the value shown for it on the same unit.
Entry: 51 bpm
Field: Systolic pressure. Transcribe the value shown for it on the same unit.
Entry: 144 mmHg
